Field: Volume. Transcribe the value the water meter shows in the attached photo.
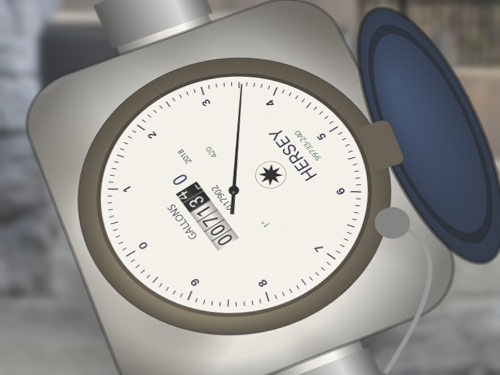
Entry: 71343.5 gal
